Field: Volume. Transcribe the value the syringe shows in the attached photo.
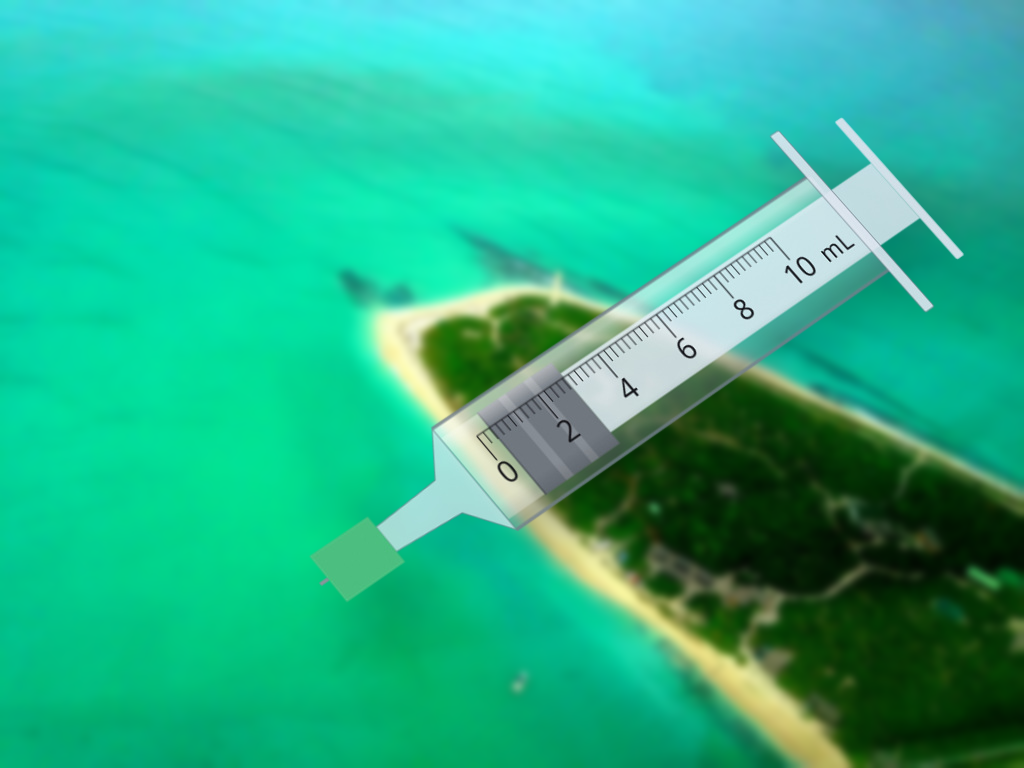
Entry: 0.4 mL
